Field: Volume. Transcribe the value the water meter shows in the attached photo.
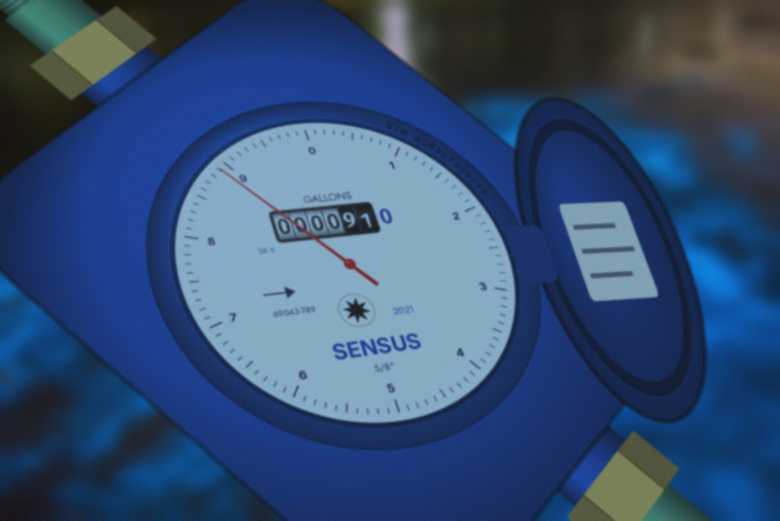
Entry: 908.9 gal
